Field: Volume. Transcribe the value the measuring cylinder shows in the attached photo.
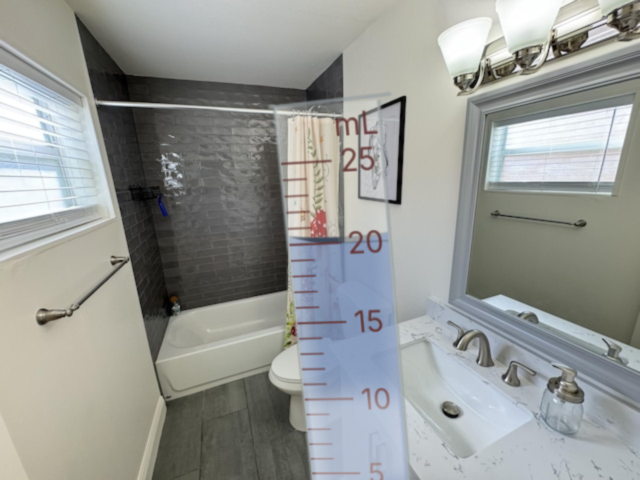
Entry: 20 mL
